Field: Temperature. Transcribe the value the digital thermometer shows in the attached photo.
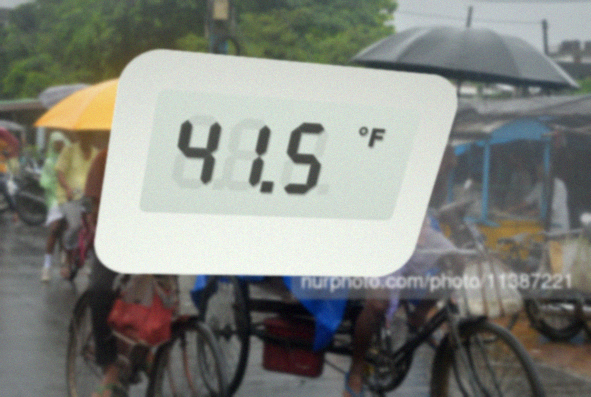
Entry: 41.5 °F
